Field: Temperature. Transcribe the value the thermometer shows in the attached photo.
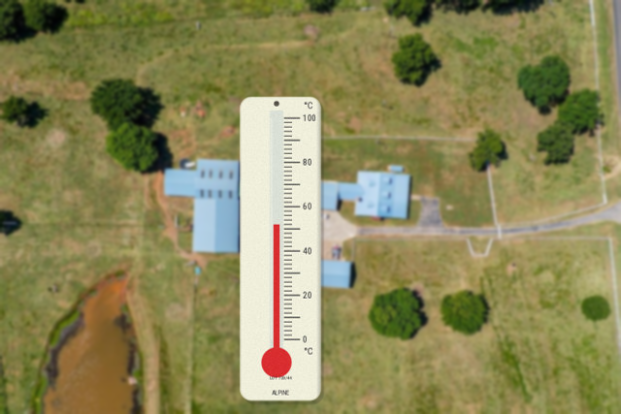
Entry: 52 °C
